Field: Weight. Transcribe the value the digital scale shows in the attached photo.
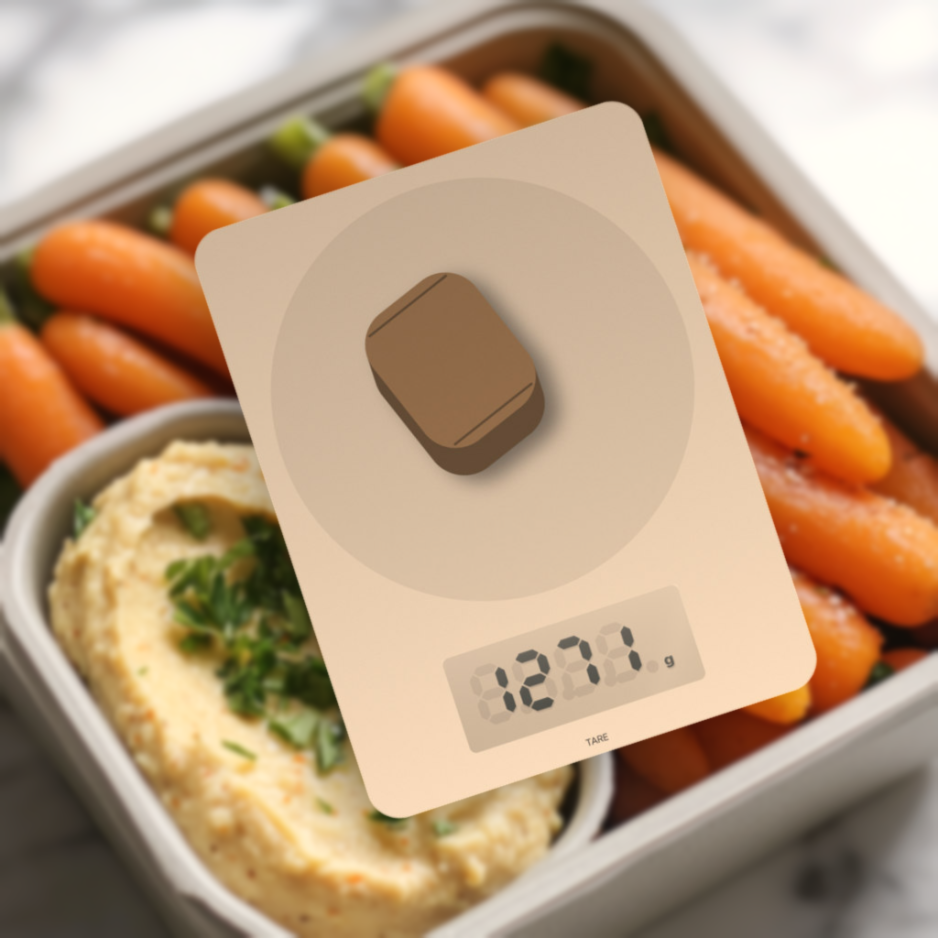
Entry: 1271 g
